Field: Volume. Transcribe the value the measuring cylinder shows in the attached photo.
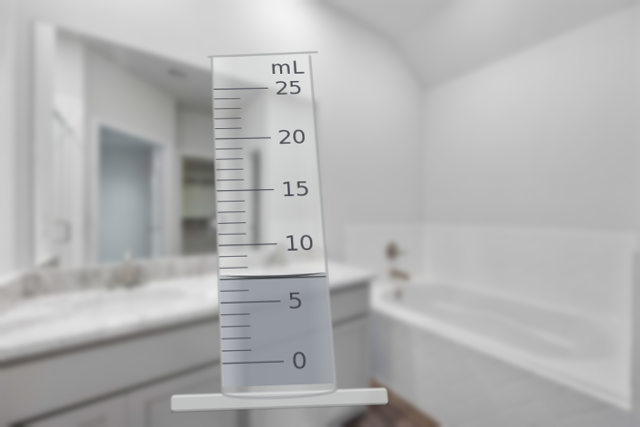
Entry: 7 mL
